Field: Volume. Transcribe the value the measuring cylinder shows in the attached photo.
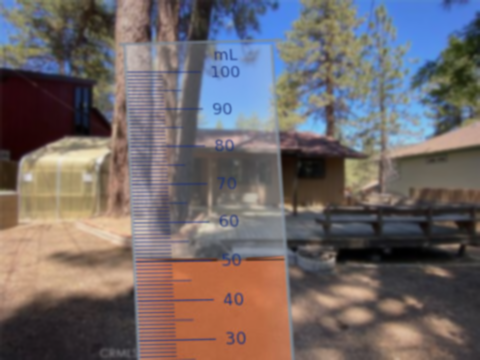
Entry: 50 mL
